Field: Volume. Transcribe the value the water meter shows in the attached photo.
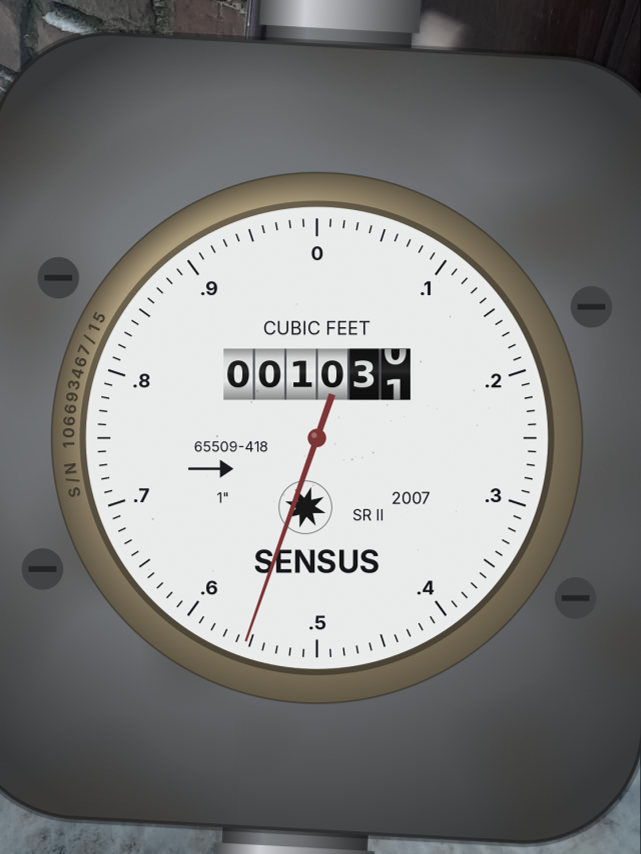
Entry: 1030.55 ft³
